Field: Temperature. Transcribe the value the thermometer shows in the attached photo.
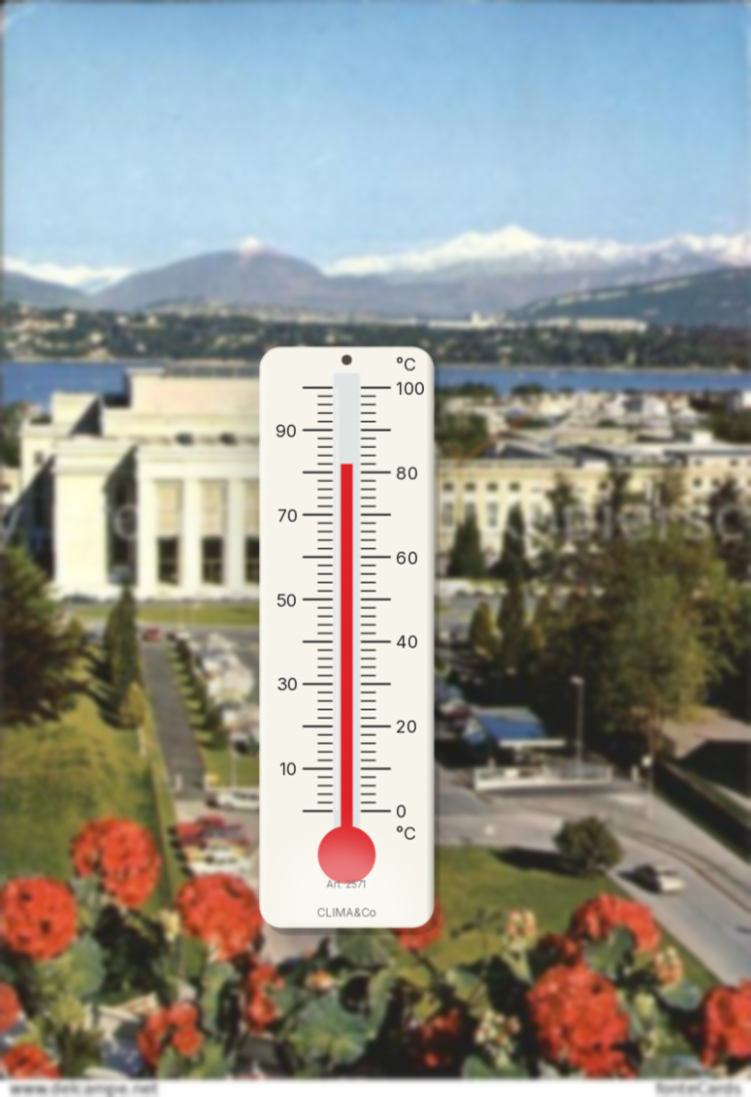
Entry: 82 °C
